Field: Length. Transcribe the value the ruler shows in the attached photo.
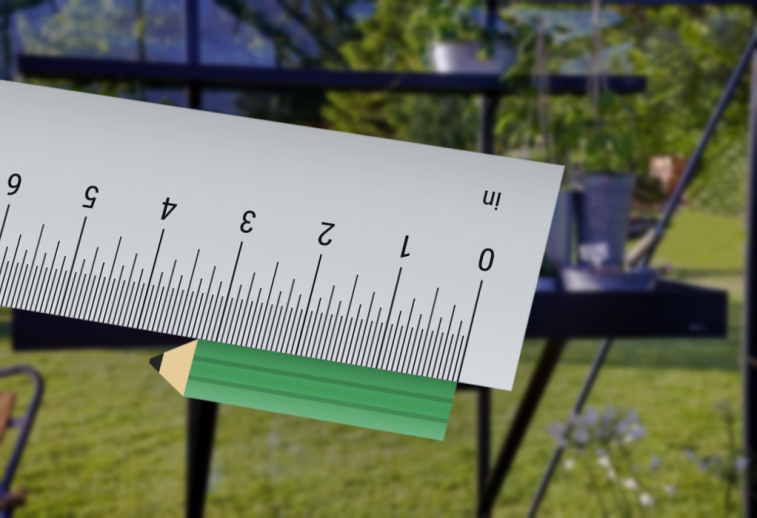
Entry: 3.75 in
